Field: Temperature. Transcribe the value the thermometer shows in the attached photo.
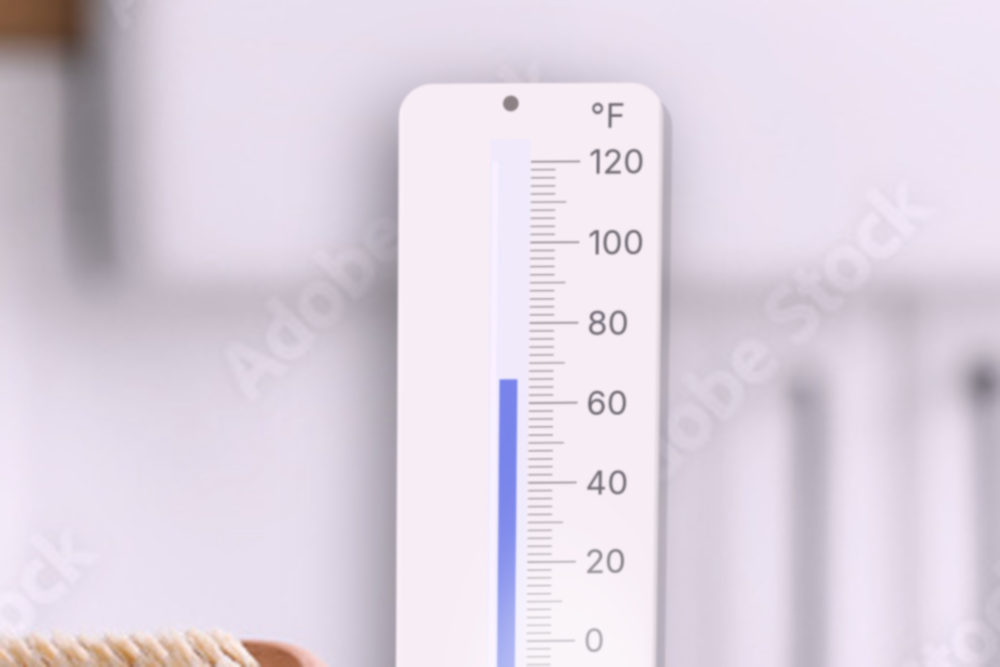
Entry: 66 °F
